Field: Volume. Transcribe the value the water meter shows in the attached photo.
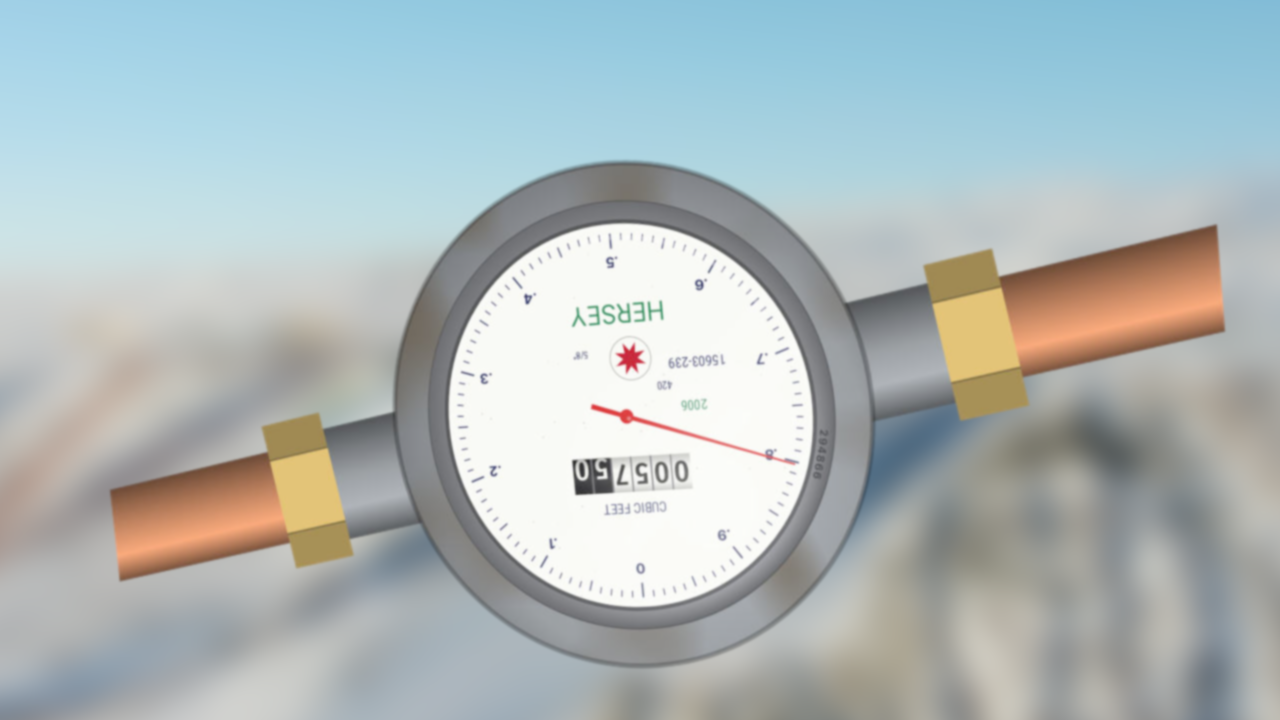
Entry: 5749.80 ft³
